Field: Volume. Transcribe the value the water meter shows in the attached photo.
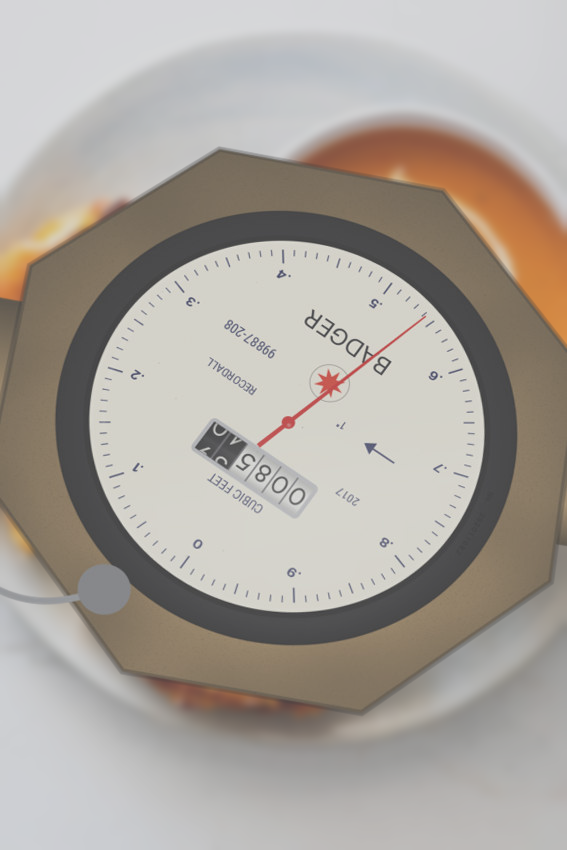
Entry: 8539.54 ft³
